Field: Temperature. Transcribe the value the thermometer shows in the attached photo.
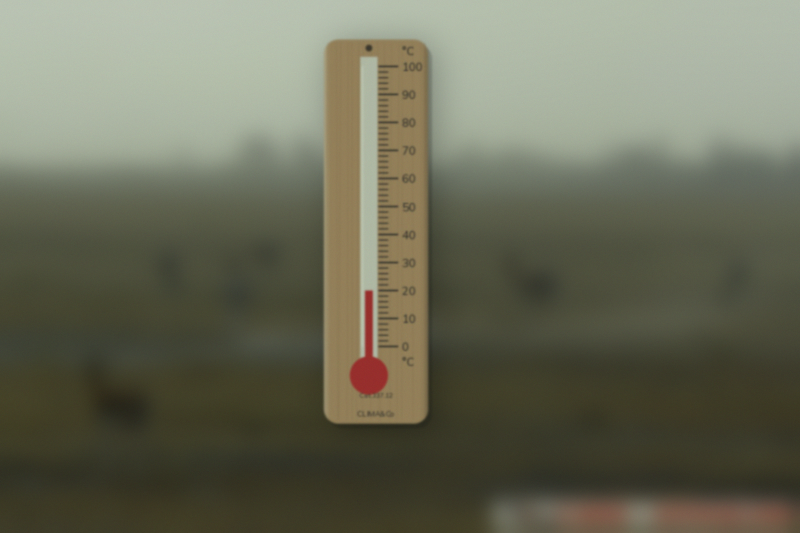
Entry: 20 °C
